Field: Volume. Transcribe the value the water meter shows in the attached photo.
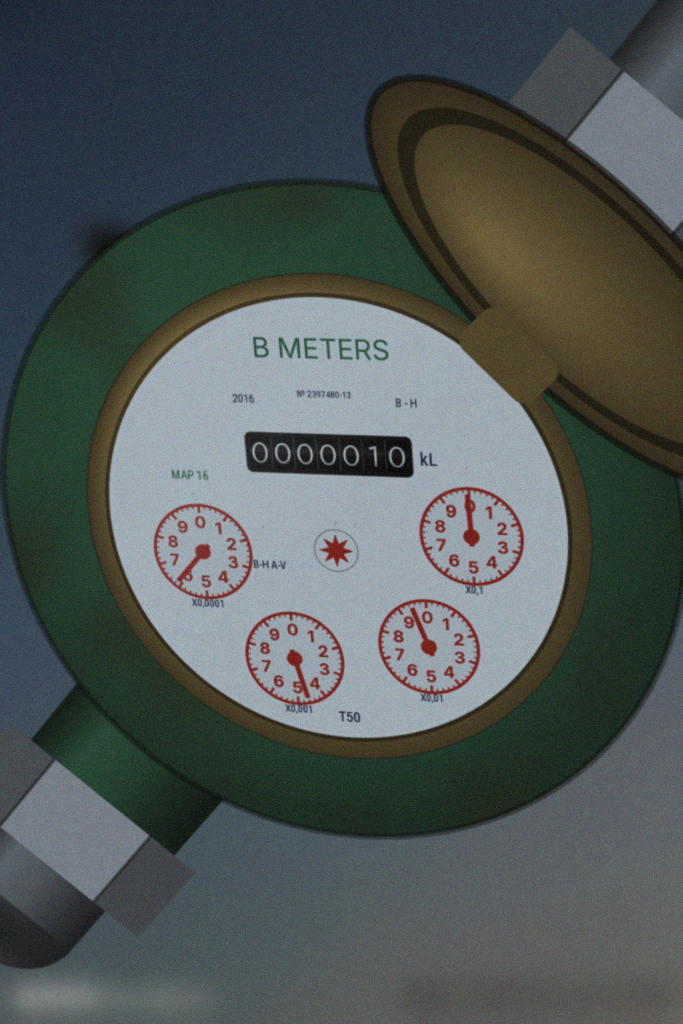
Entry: 9.9946 kL
